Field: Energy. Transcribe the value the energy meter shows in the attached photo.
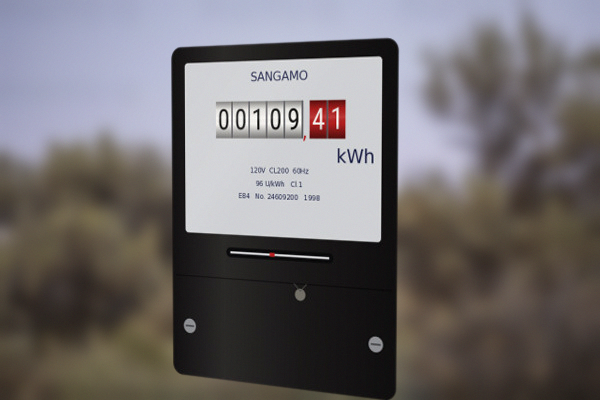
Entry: 109.41 kWh
